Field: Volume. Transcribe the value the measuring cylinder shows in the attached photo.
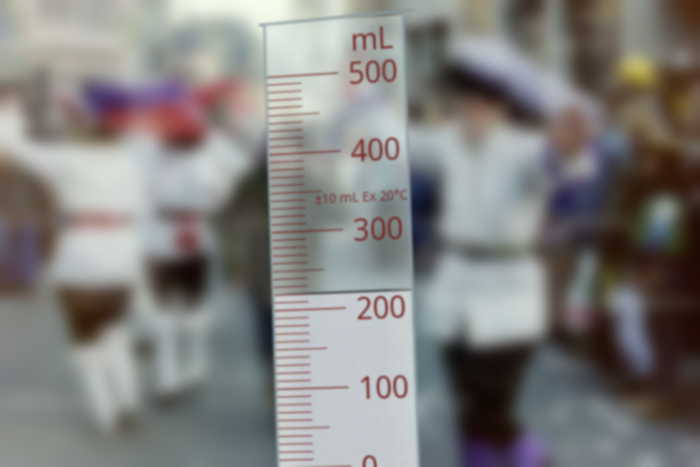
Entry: 220 mL
